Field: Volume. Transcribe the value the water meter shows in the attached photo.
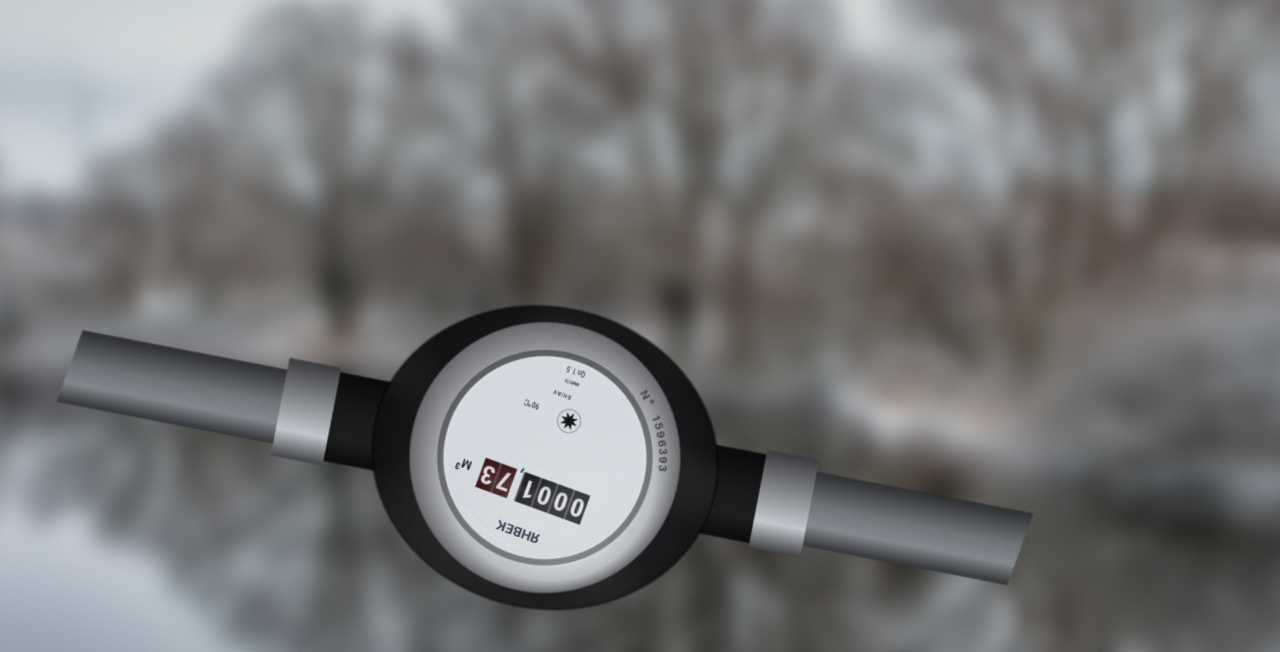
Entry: 1.73 m³
